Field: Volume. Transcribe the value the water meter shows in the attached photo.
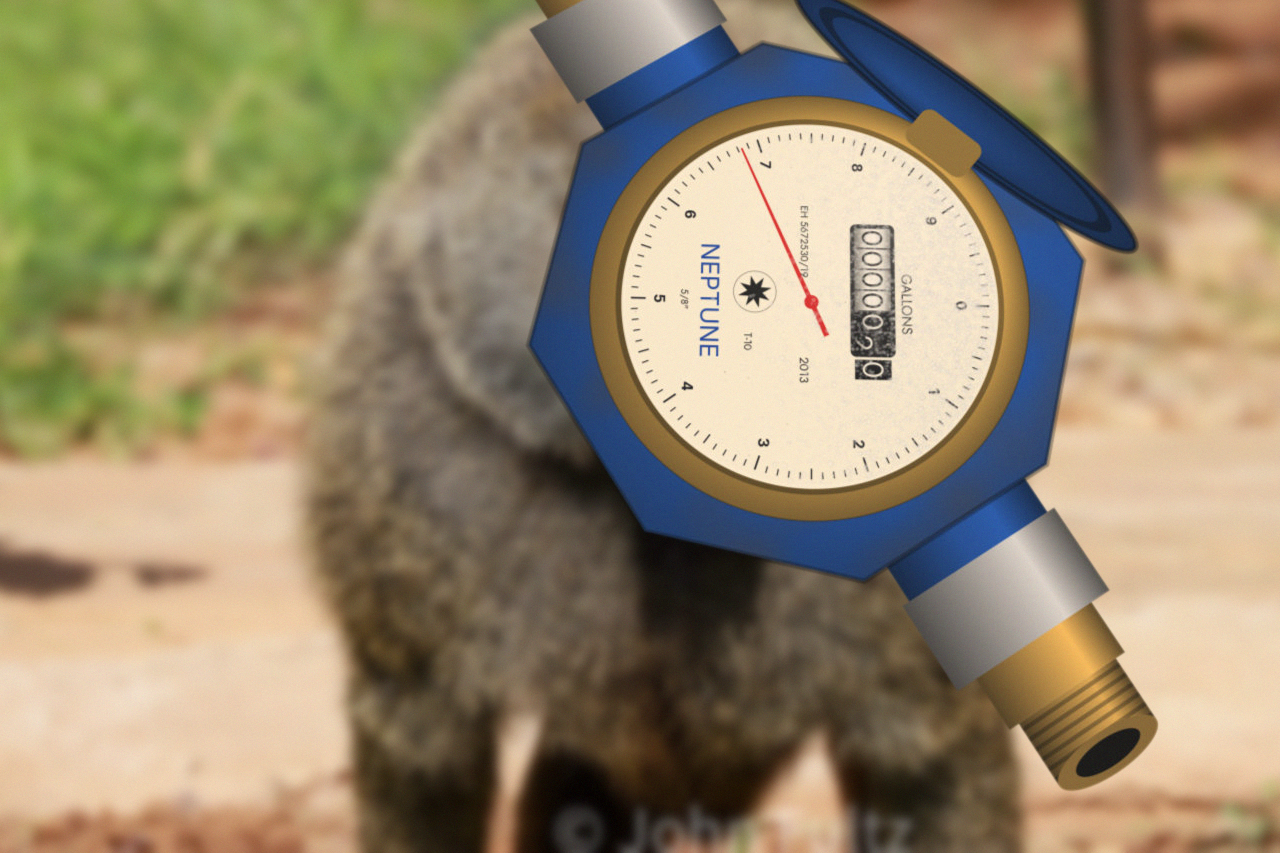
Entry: 16.8 gal
